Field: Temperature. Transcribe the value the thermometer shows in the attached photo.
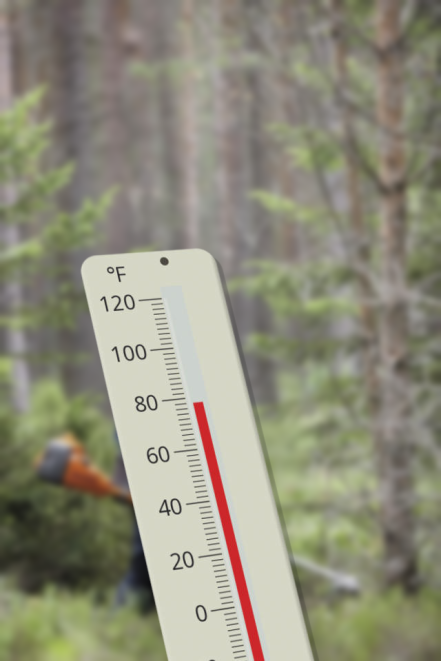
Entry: 78 °F
